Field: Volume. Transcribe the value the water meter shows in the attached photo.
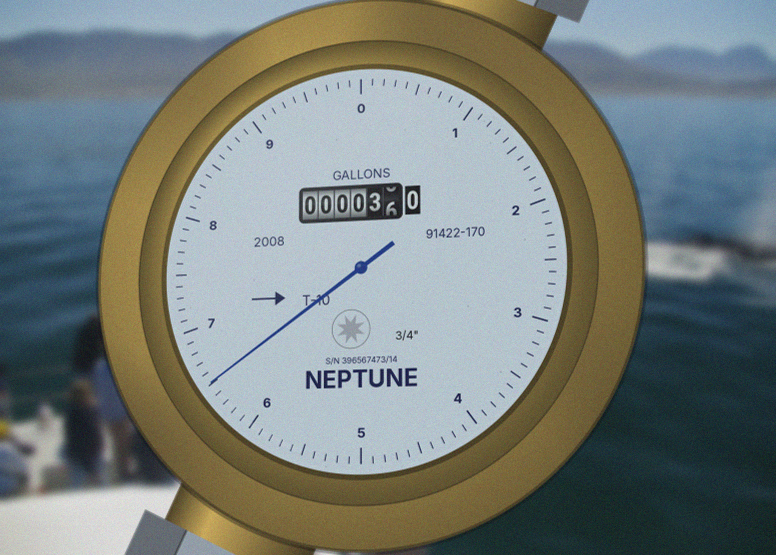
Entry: 356.5 gal
